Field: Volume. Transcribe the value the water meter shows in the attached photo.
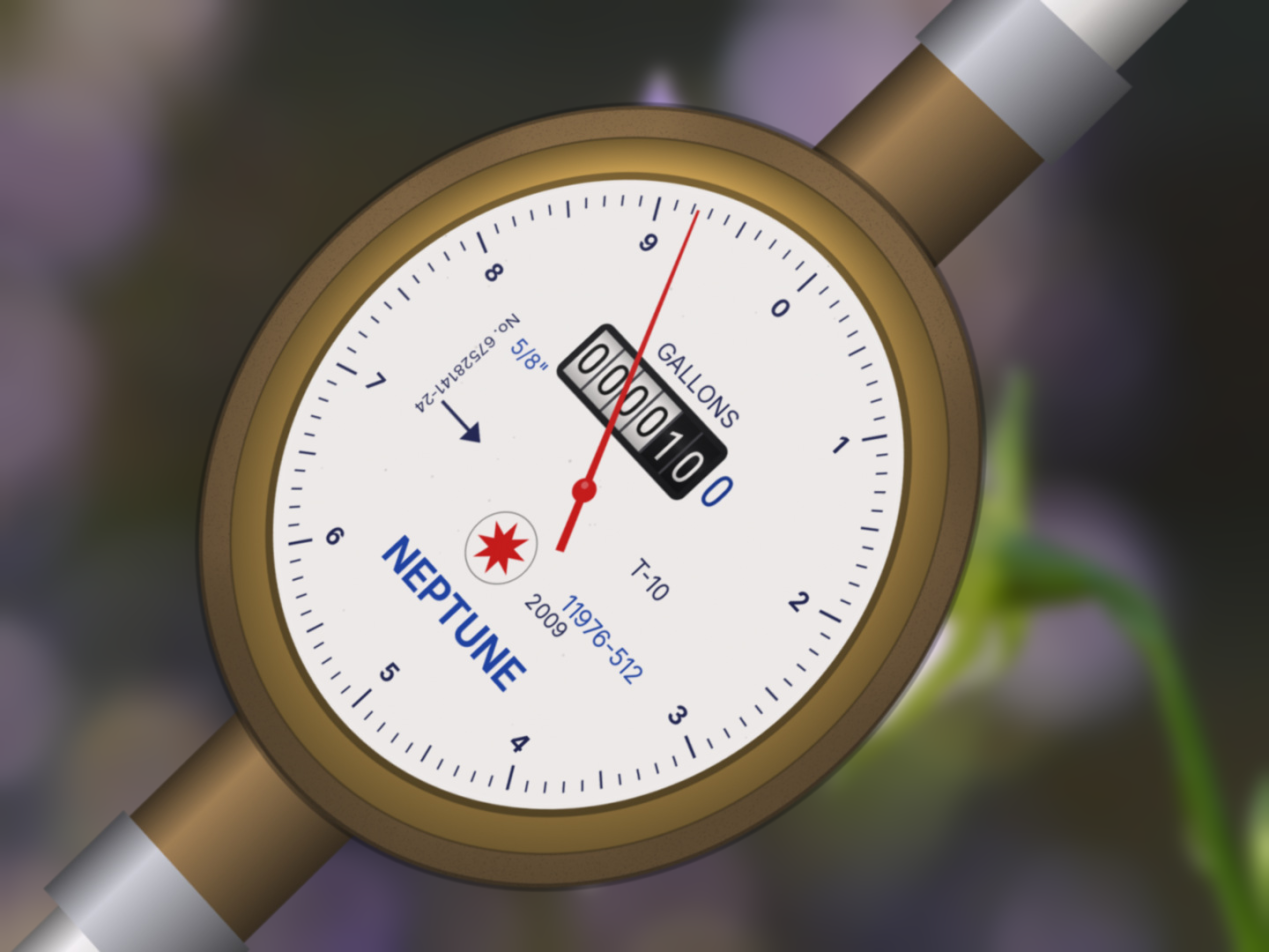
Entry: 99.2 gal
